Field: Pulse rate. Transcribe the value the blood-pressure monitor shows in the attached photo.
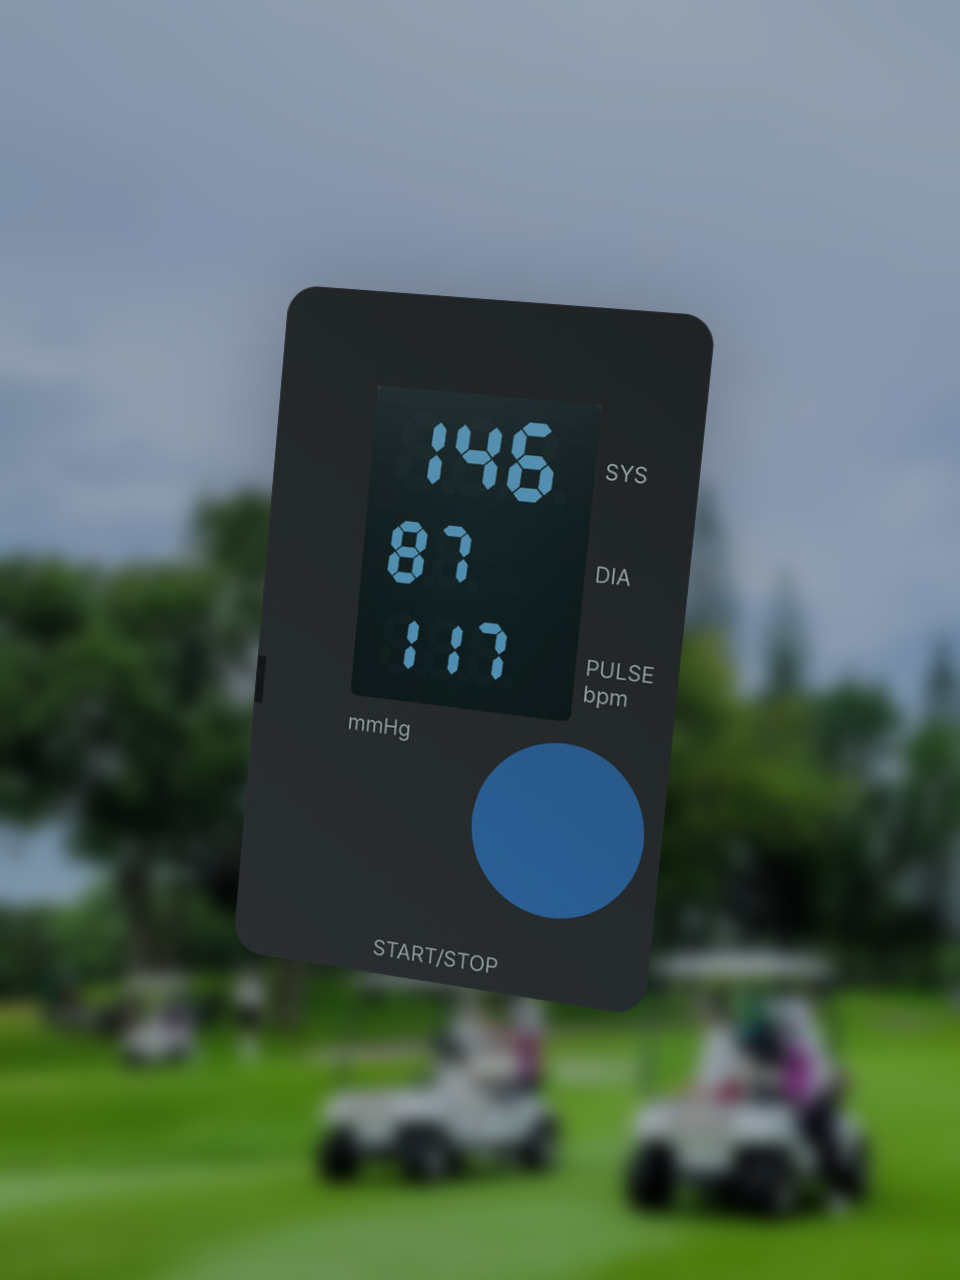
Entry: 117 bpm
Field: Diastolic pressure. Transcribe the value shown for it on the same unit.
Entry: 87 mmHg
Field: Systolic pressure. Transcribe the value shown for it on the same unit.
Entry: 146 mmHg
